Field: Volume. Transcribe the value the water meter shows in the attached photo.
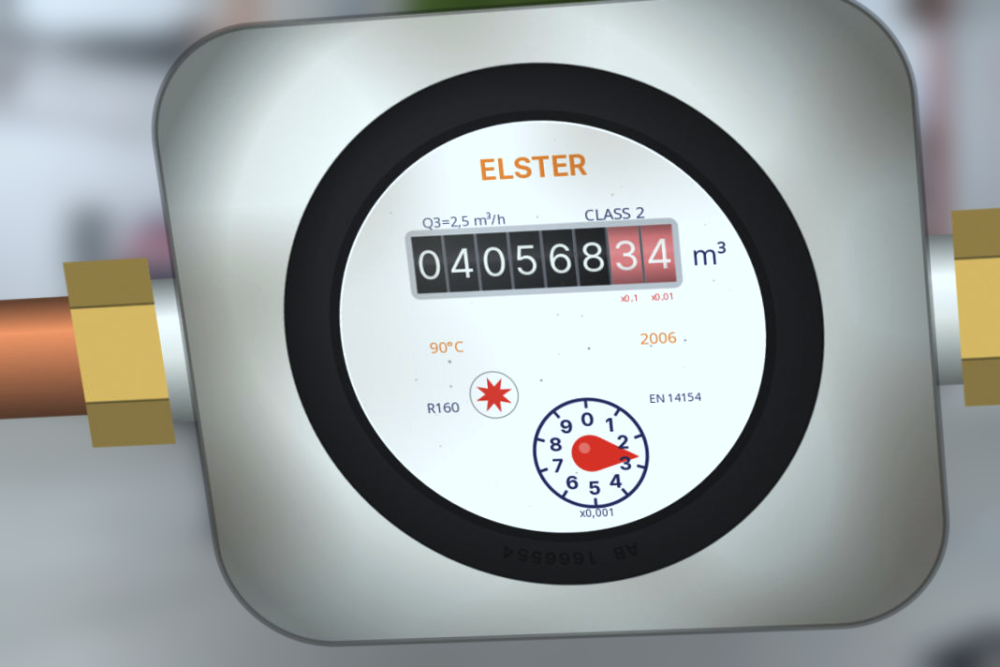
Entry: 40568.342 m³
